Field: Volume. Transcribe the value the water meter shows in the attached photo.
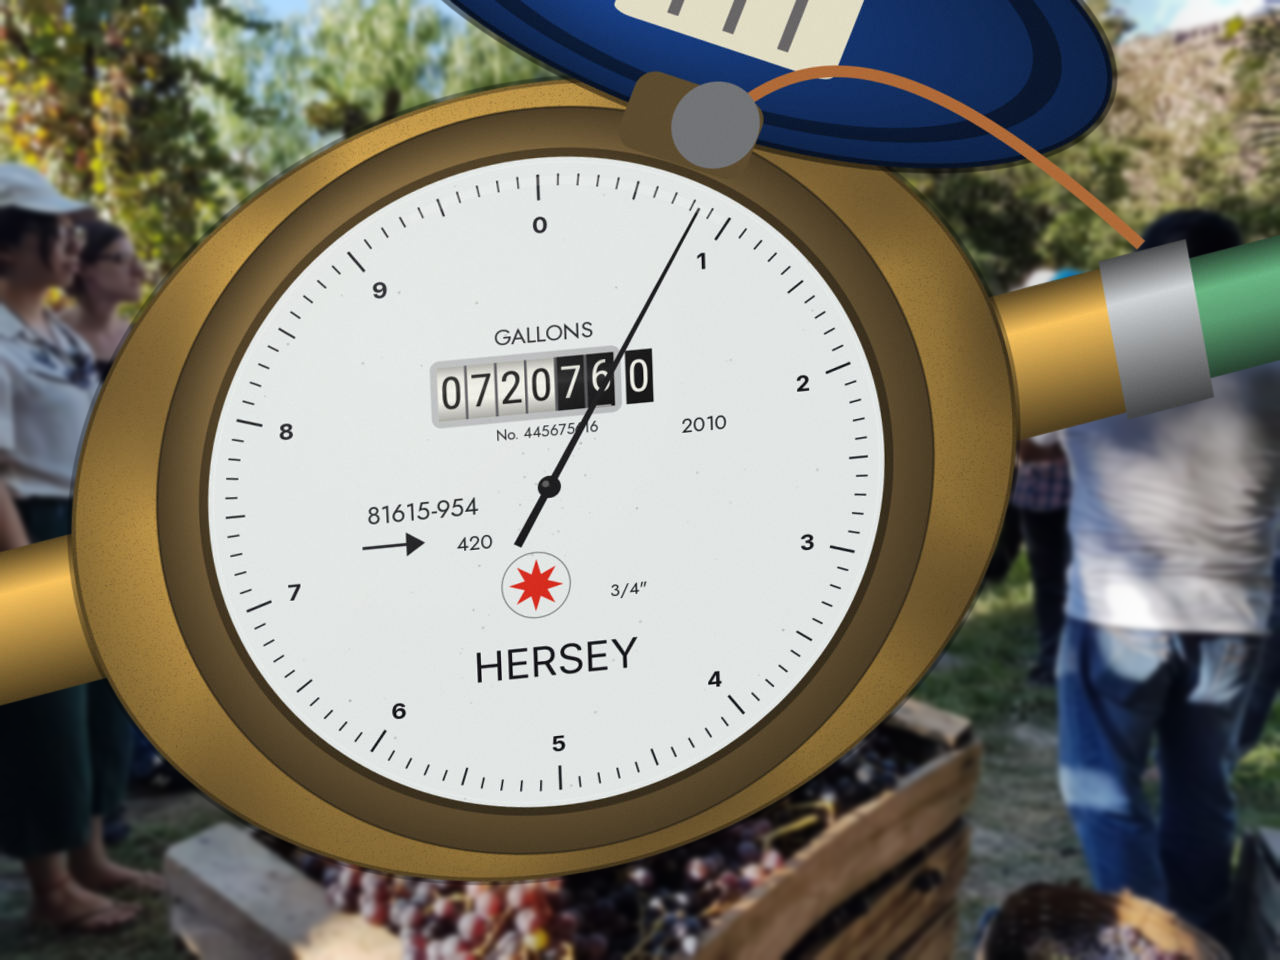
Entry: 720760.8 gal
